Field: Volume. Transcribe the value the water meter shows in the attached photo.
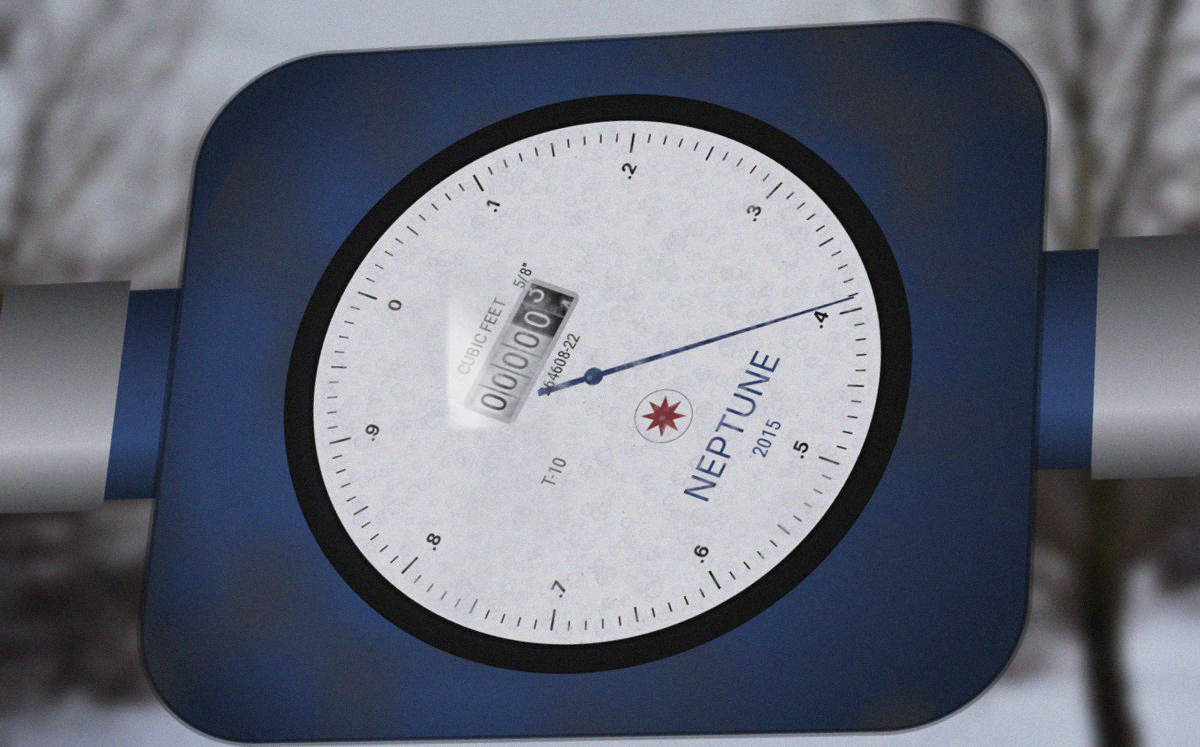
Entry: 3.39 ft³
